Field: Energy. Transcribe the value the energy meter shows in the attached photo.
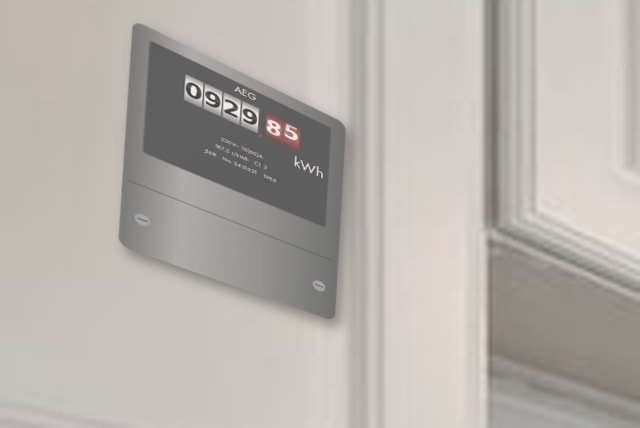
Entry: 929.85 kWh
